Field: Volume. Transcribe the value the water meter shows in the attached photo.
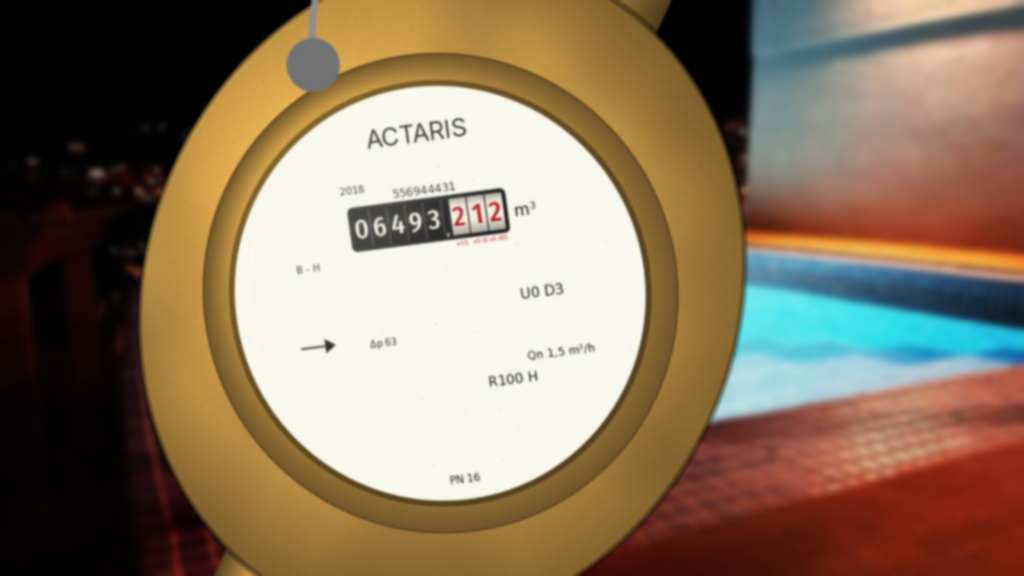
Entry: 6493.212 m³
